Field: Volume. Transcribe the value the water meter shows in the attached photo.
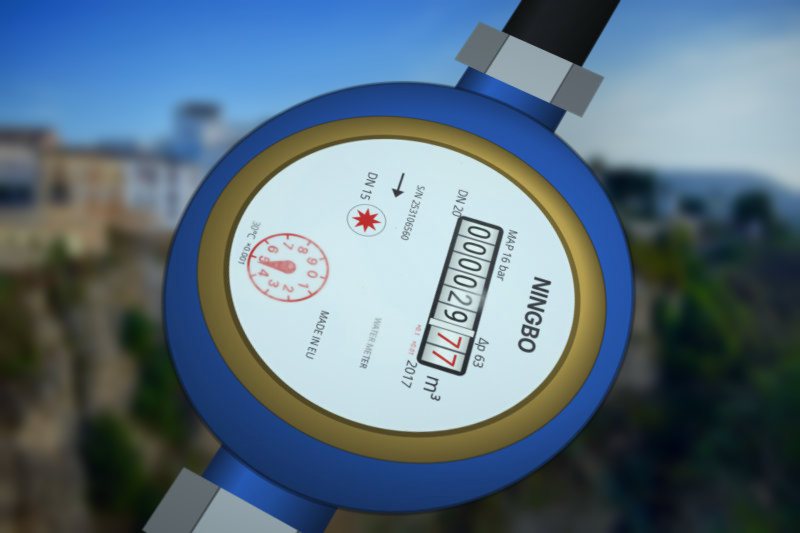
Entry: 29.774 m³
